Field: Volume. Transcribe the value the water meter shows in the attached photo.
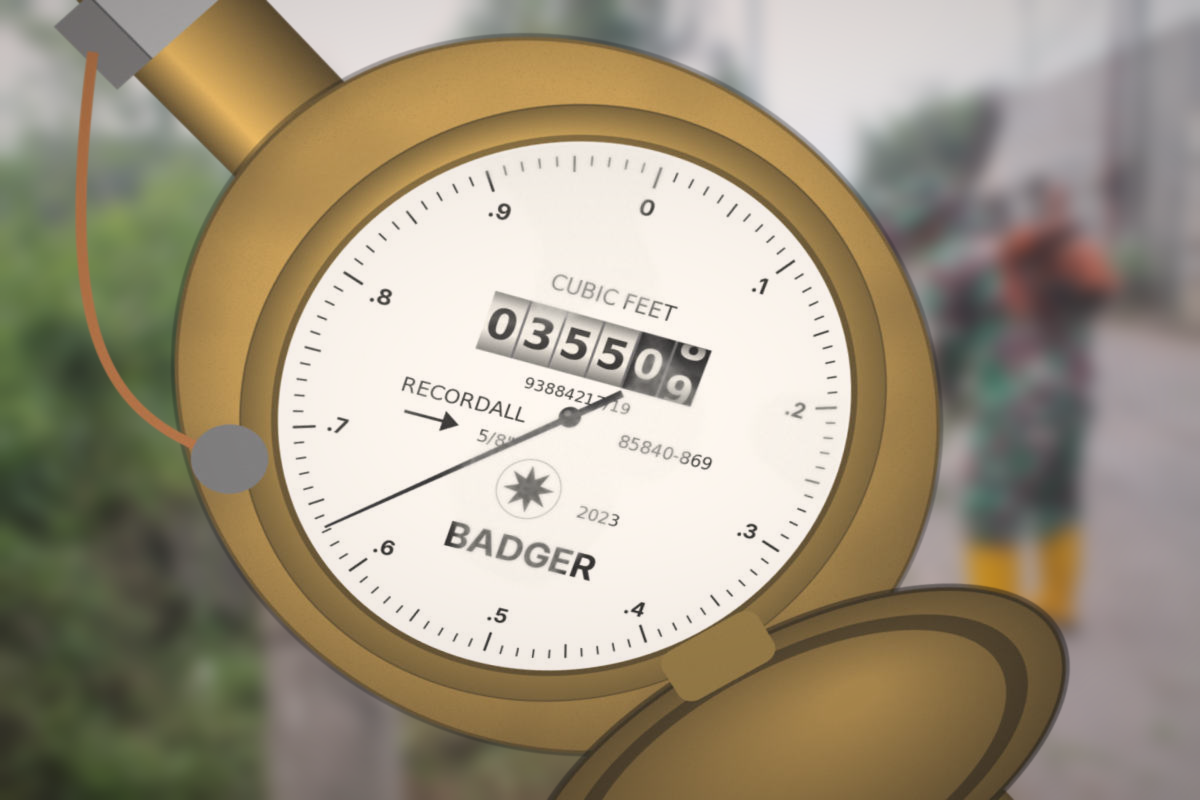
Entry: 35508.63 ft³
